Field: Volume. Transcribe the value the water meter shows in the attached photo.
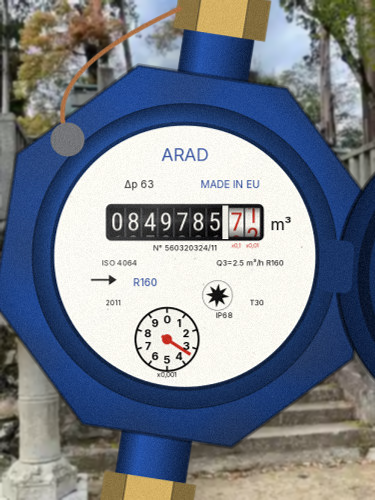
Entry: 849785.713 m³
